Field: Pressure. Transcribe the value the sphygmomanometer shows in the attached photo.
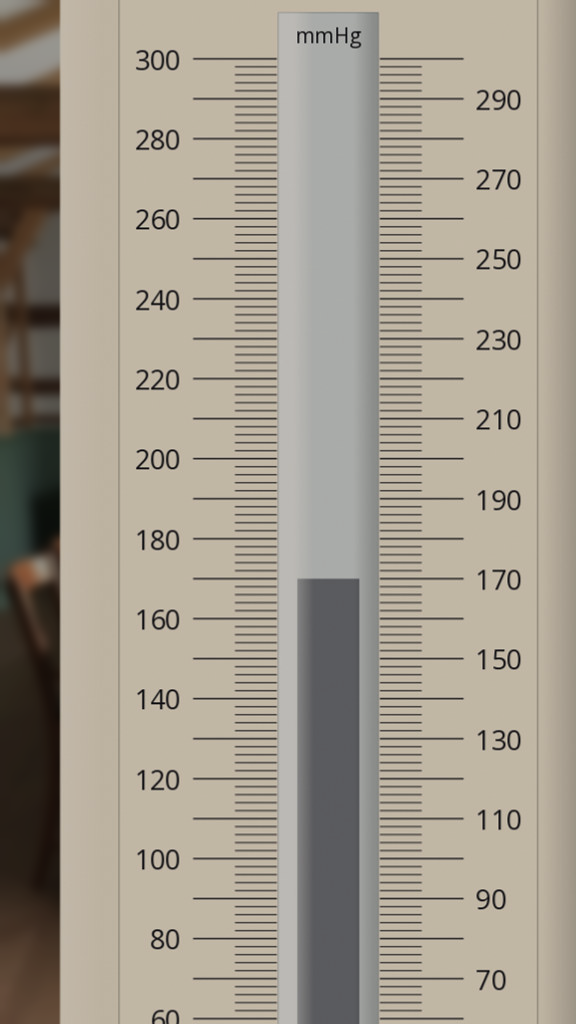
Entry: 170 mmHg
